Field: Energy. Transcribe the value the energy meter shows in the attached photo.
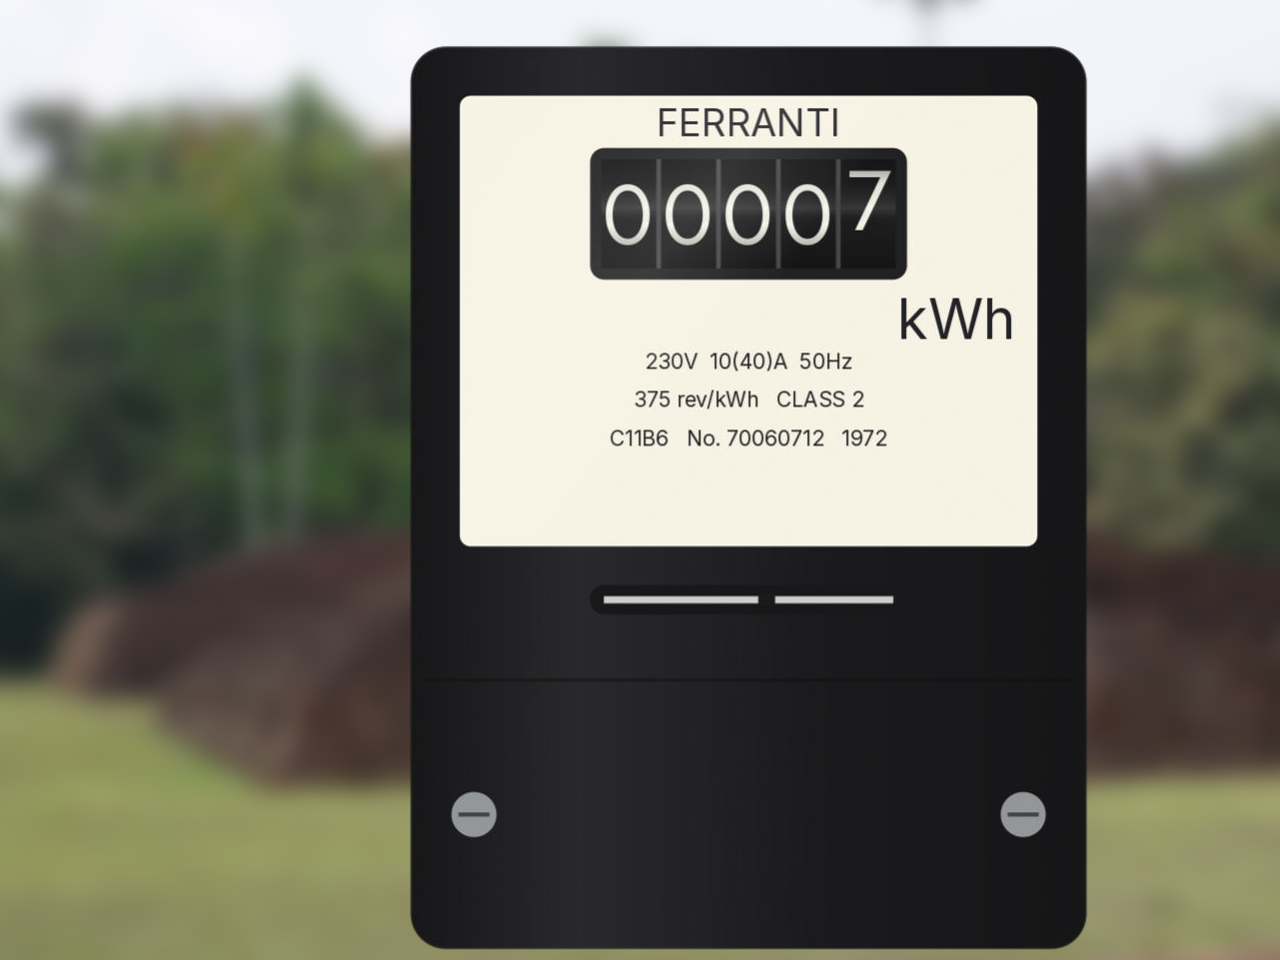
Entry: 7 kWh
